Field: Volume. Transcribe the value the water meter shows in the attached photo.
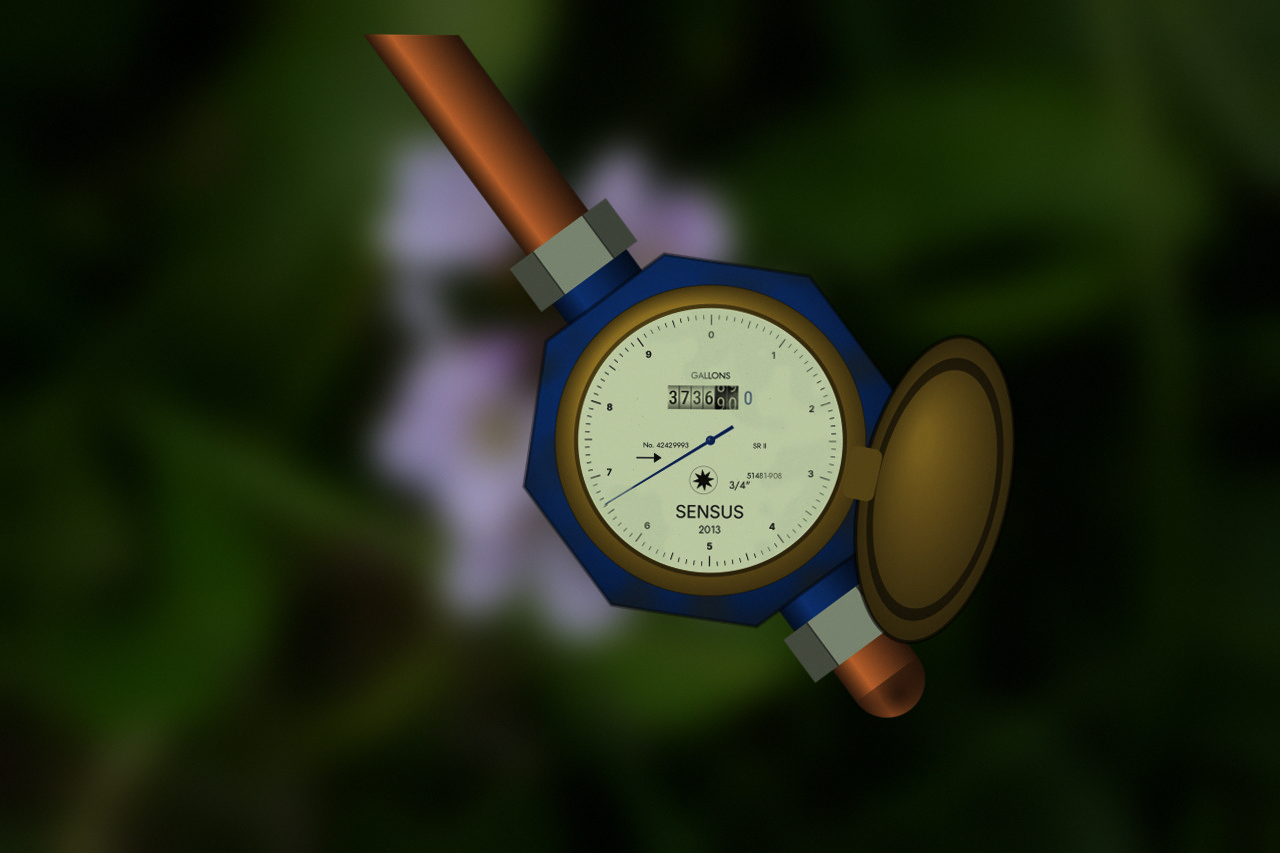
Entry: 3736896.6 gal
